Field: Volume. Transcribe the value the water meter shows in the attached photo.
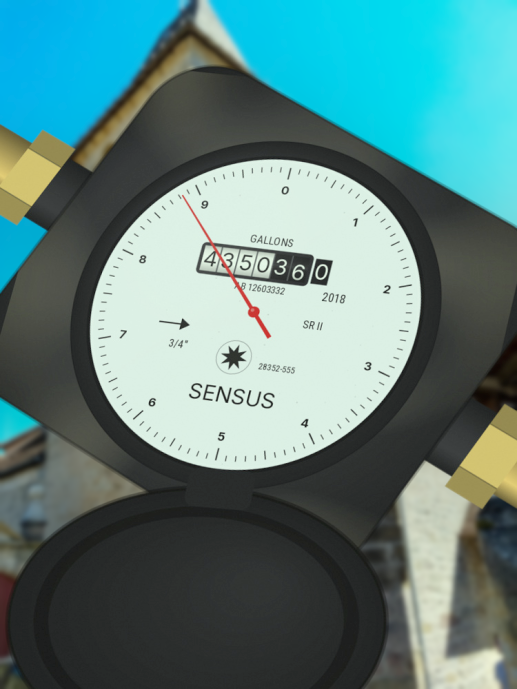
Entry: 4350358.8 gal
